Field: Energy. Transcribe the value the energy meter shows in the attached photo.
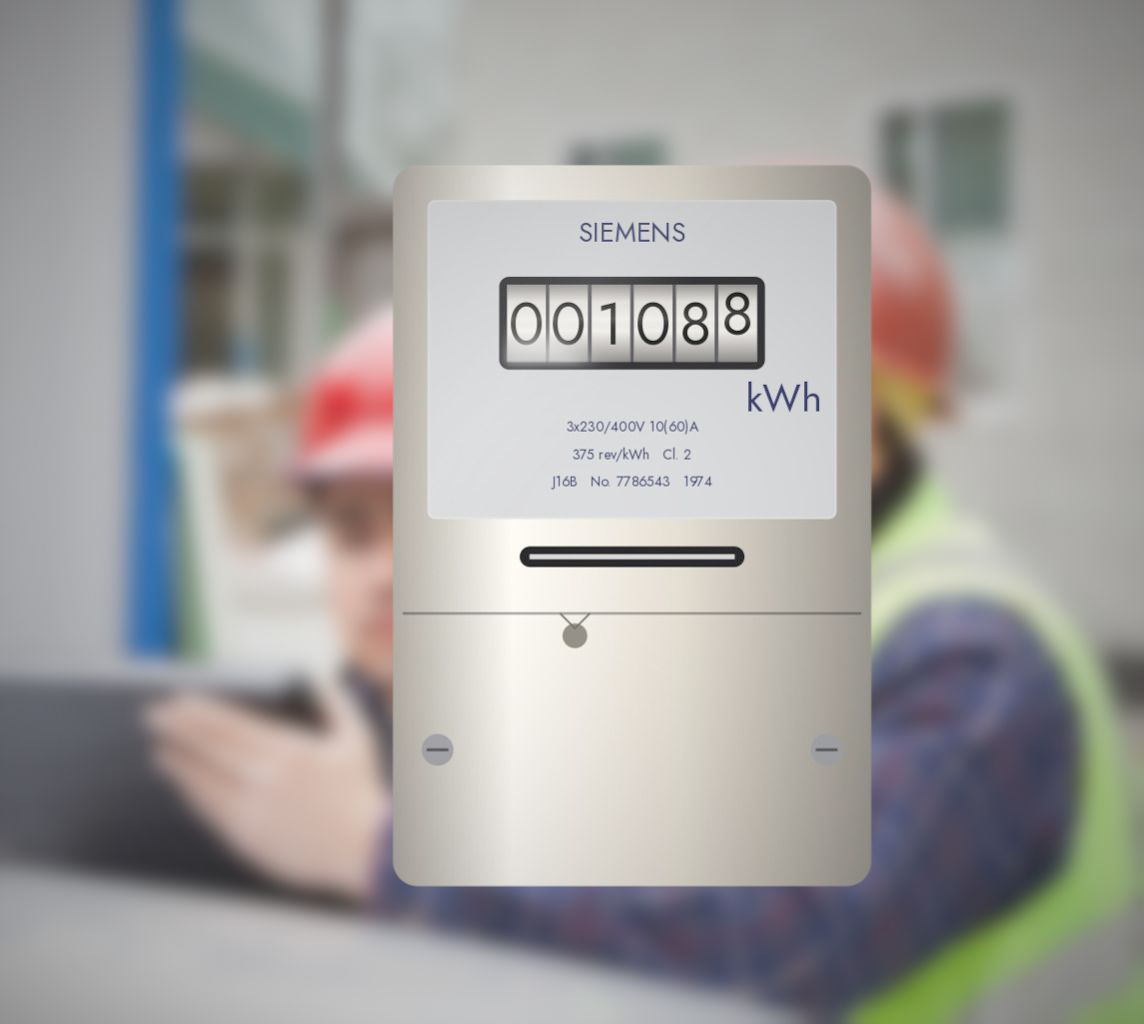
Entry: 1088 kWh
